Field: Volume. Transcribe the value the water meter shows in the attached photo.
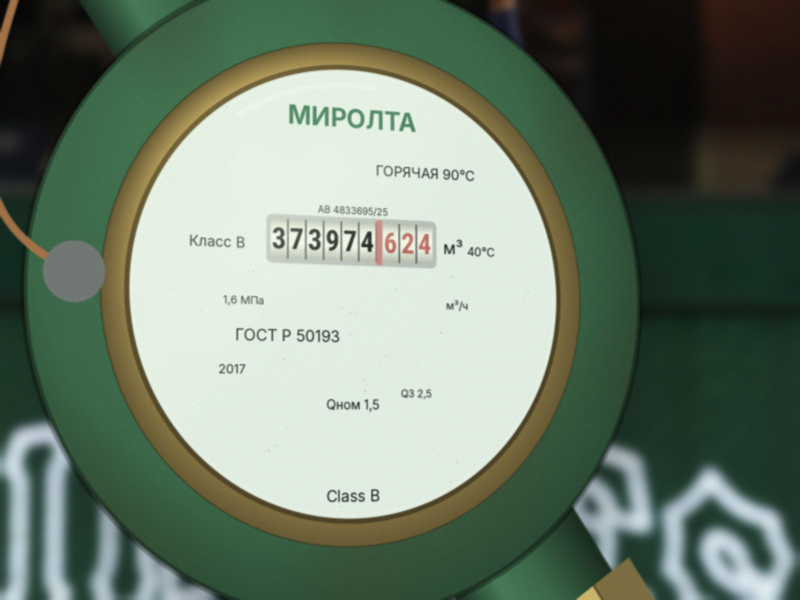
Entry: 373974.624 m³
